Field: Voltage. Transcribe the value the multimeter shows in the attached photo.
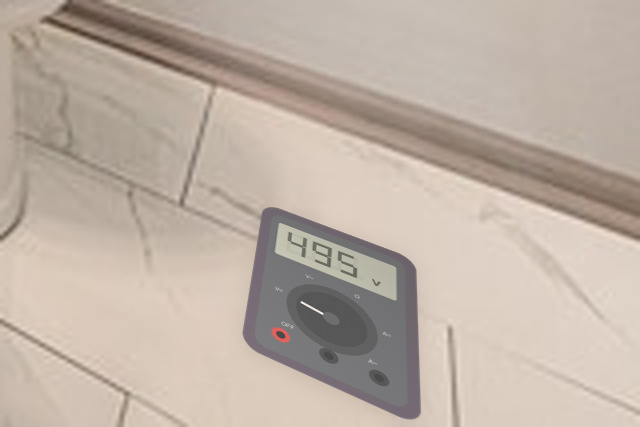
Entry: 495 V
